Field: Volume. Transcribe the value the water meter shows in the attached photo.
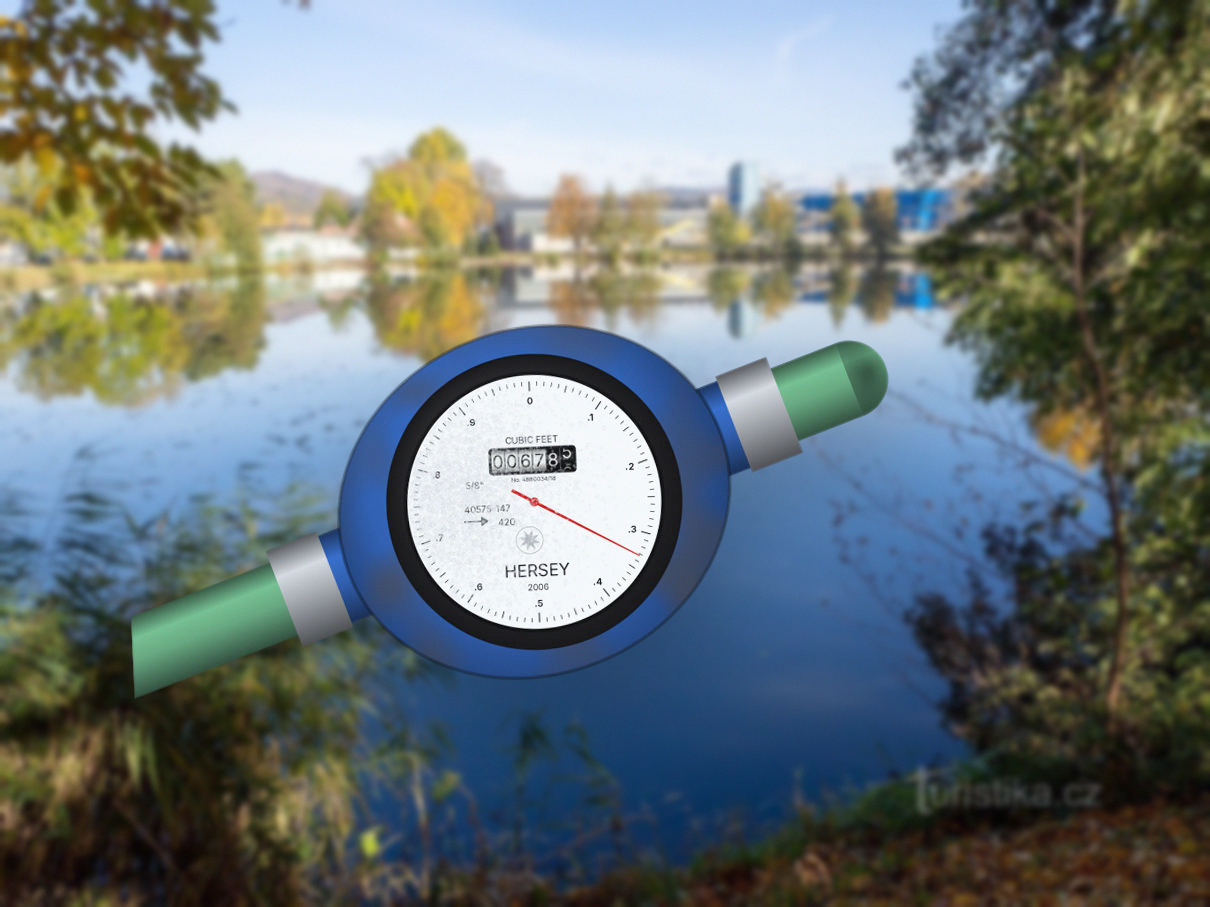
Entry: 6785.33 ft³
